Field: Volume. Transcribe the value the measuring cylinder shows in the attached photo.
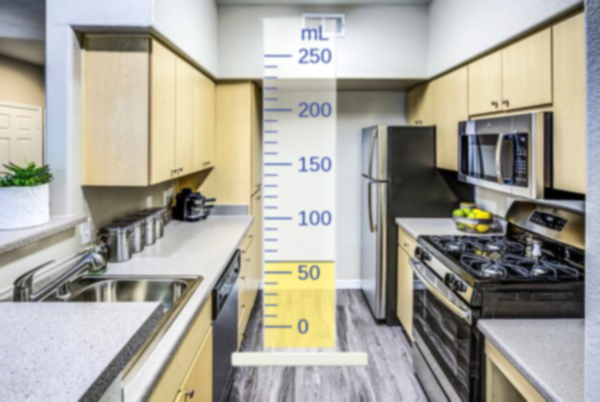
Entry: 60 mL
